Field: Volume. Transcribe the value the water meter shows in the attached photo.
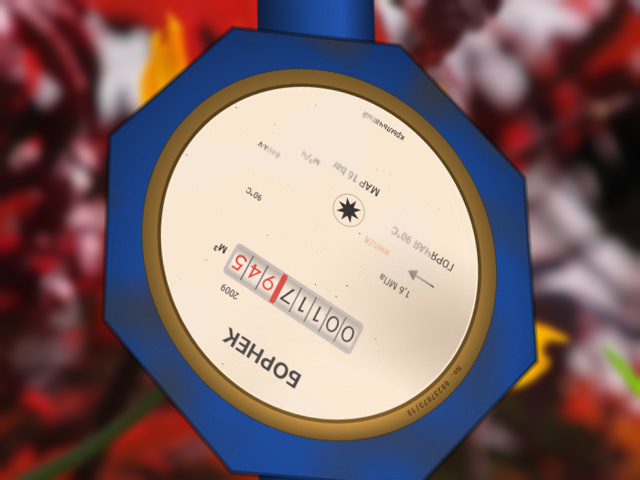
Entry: 117.945 m³
